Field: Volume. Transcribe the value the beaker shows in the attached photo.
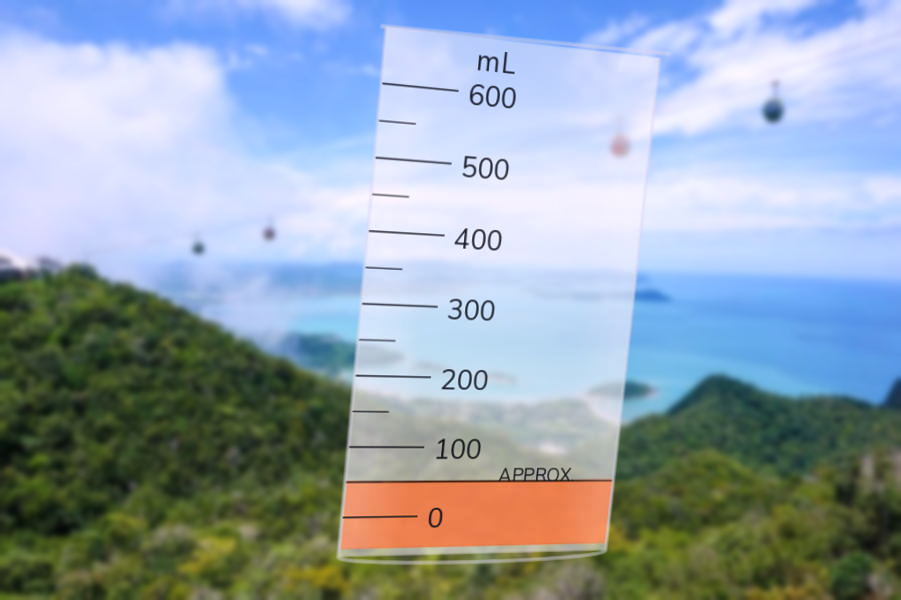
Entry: 50 mL
